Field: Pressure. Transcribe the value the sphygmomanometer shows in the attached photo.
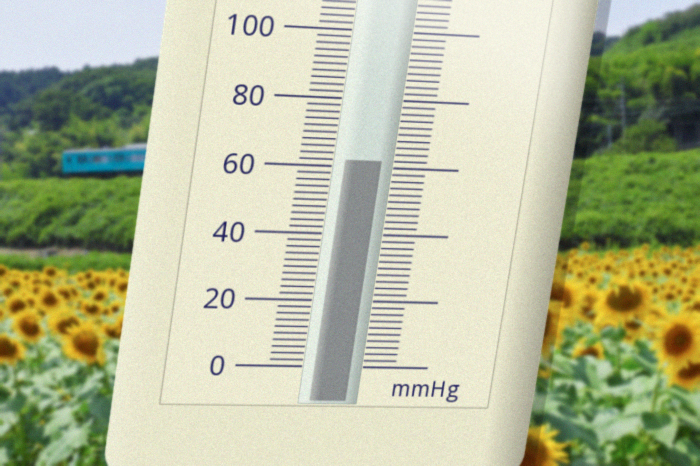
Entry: 62 mmHg
